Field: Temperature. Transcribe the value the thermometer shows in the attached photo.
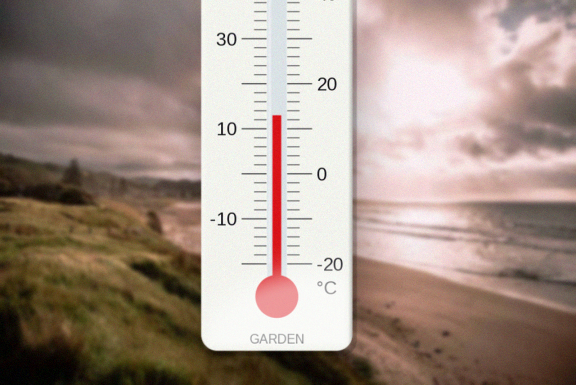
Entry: 13 °C
